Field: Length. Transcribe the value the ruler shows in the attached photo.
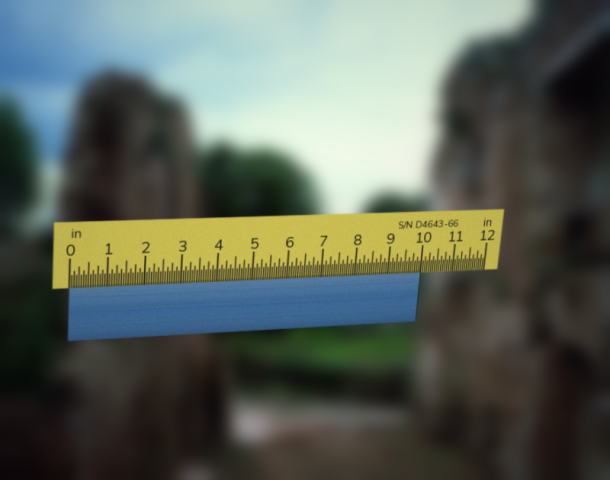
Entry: 10 in
